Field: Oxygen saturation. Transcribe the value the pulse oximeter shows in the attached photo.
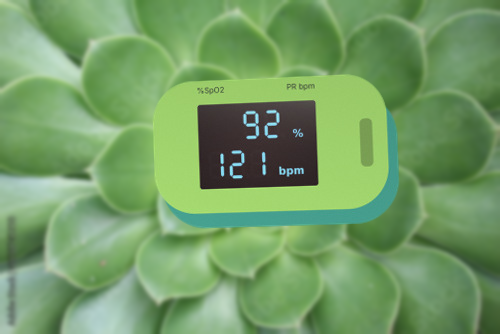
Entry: 92 %
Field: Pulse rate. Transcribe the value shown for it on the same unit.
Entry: 121 bpm
